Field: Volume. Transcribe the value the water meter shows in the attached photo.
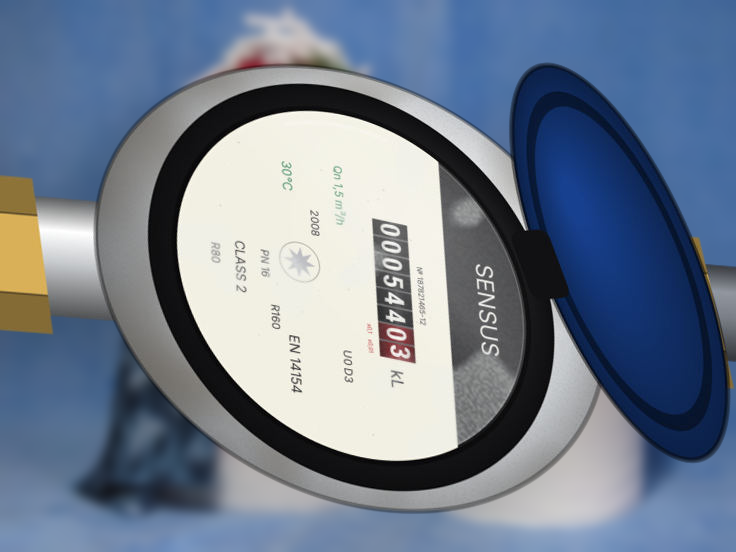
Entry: 544.03 kL
